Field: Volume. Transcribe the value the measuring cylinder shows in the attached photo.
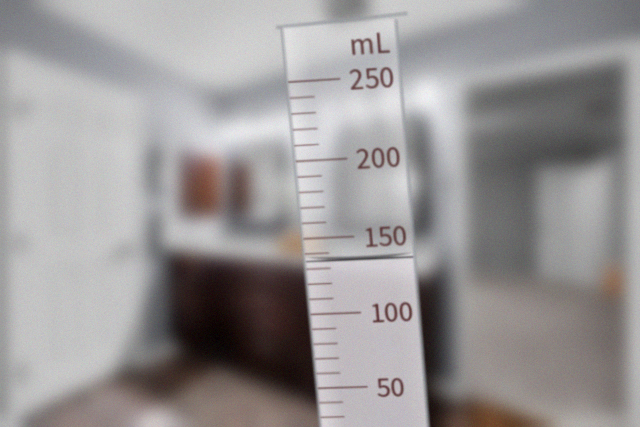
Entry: 135 mL
